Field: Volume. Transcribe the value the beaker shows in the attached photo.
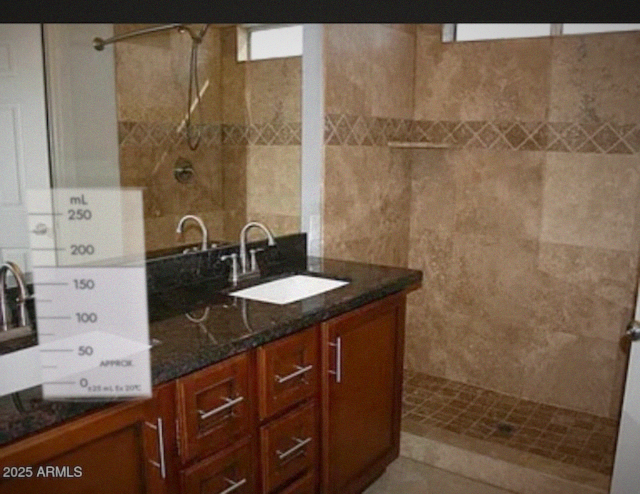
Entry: 175 mL
